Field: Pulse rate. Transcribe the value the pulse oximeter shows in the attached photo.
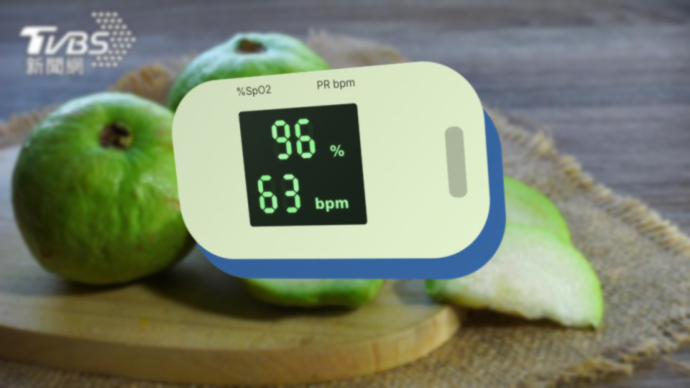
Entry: 63 bpm
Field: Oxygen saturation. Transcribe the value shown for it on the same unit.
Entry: 96 %
